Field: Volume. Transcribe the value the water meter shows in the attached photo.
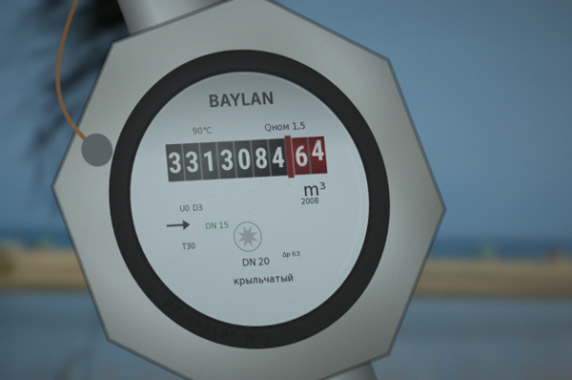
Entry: 3313084.64 m³
